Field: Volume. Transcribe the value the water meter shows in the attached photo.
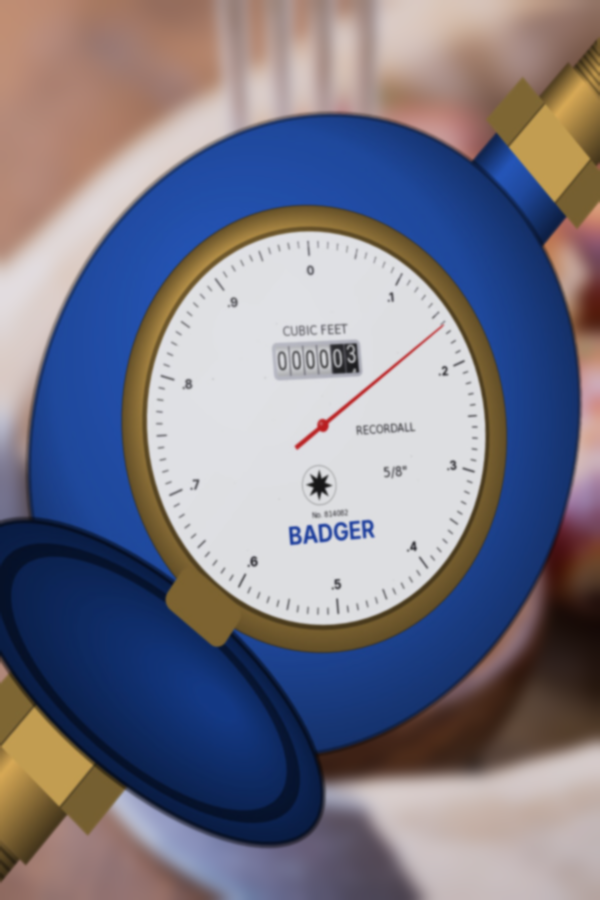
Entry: 3.16 ft³
